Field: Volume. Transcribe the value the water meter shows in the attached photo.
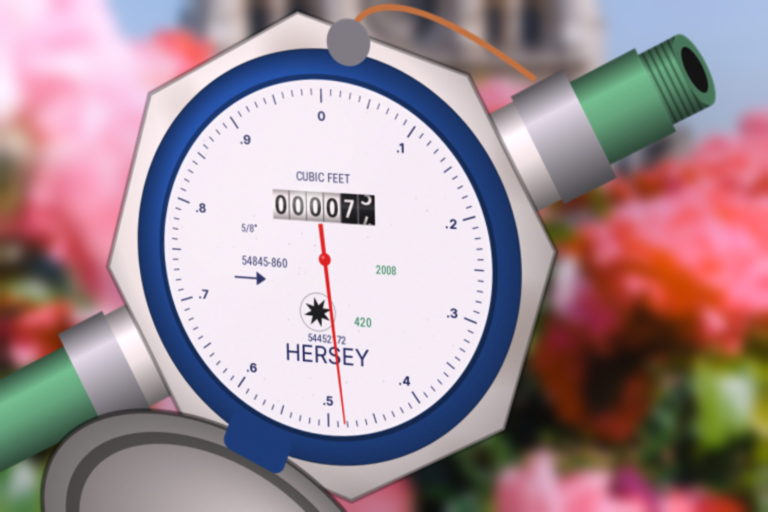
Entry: 73.48 ft³
